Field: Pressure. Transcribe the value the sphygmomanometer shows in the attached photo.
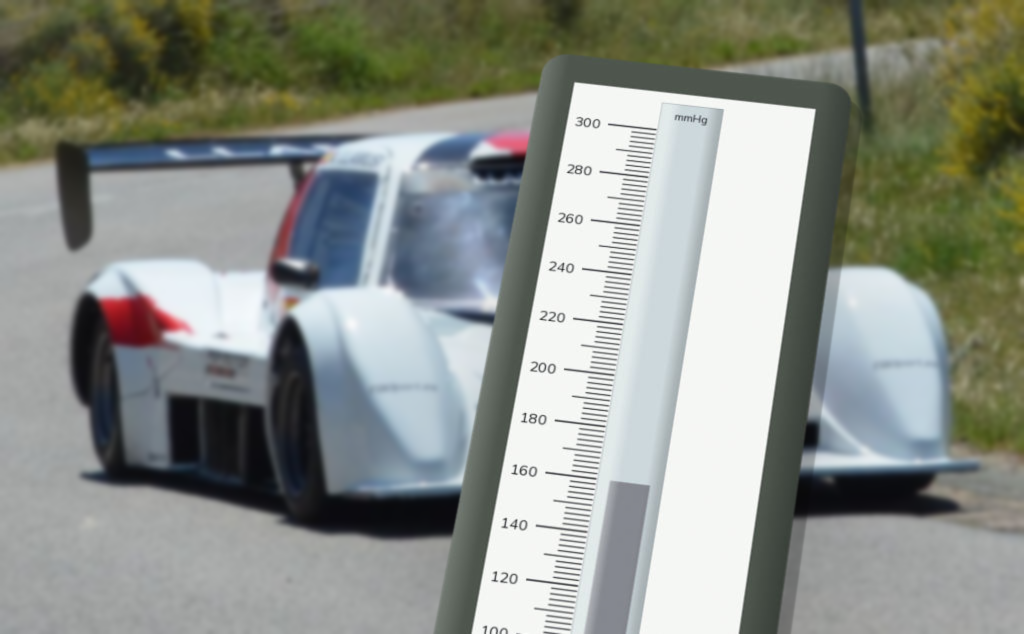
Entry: 160 mmHg
